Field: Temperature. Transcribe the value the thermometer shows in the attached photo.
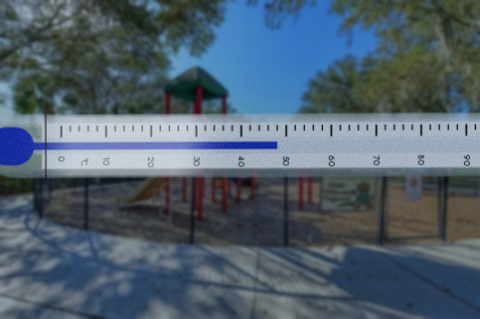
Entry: 48 °C
